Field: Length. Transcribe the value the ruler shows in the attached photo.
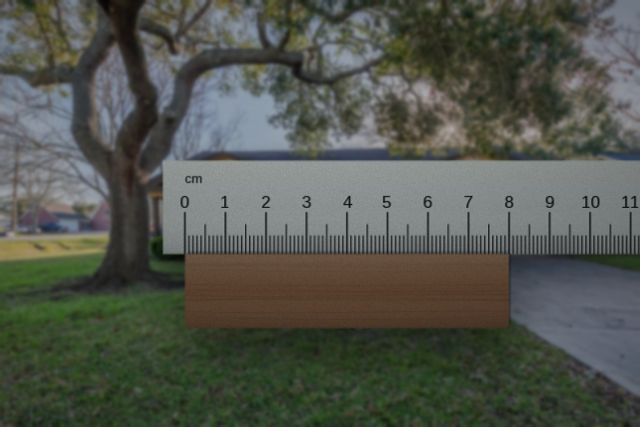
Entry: 8 cm
